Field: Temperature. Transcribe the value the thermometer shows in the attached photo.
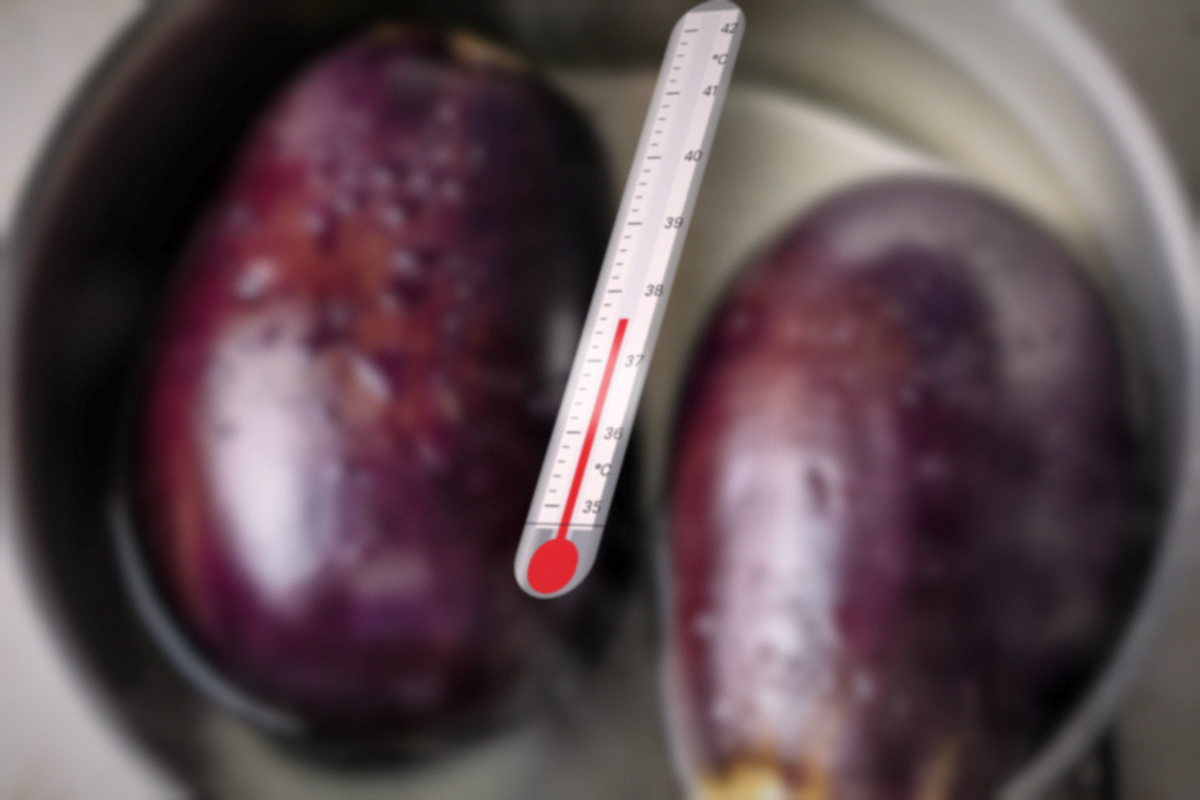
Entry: 37.6 °C
